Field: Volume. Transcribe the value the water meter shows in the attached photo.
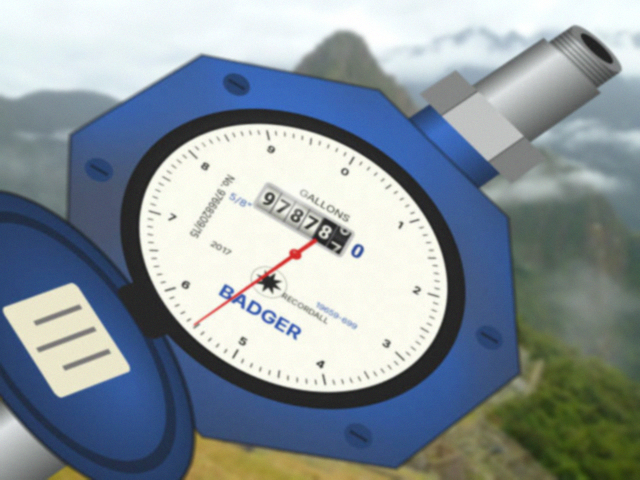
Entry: 9787865.5 gal
